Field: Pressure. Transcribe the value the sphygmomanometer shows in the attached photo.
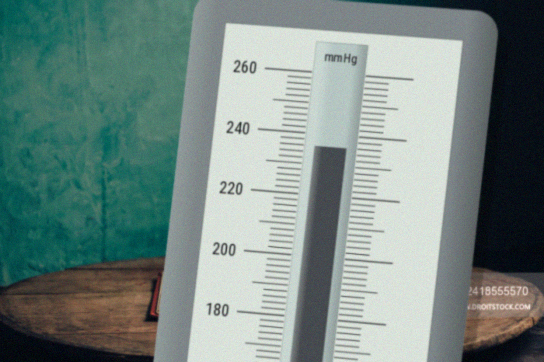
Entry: 236 mmHg
